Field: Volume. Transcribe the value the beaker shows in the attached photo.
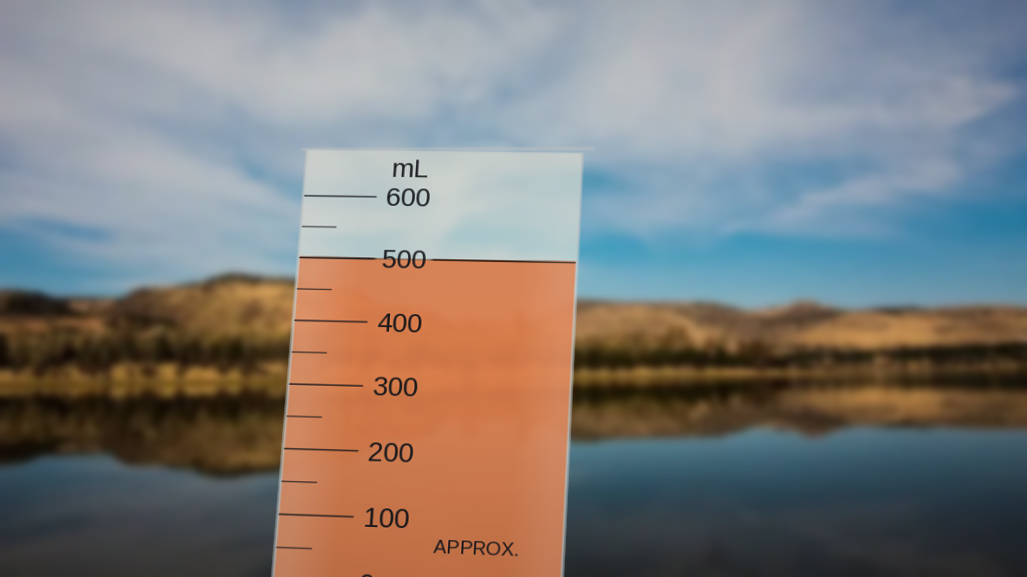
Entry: 500 mL
